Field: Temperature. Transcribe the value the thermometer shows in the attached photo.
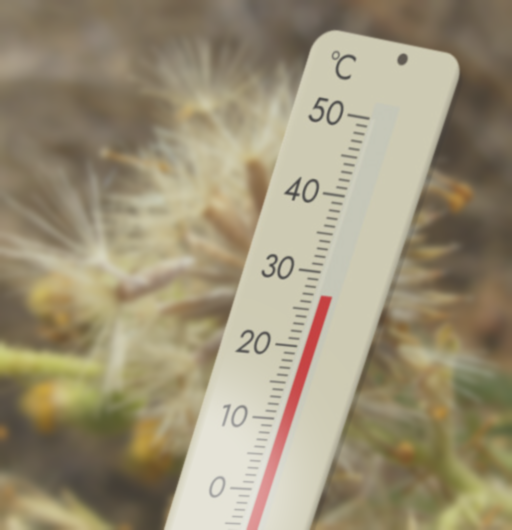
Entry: 27 °C
